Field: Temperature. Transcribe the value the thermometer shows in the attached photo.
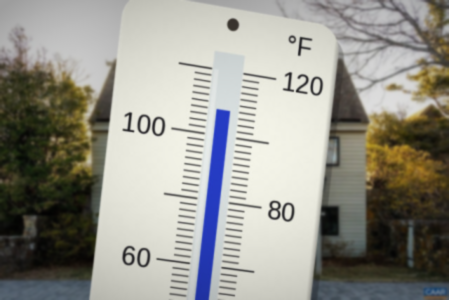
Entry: 108 °F
